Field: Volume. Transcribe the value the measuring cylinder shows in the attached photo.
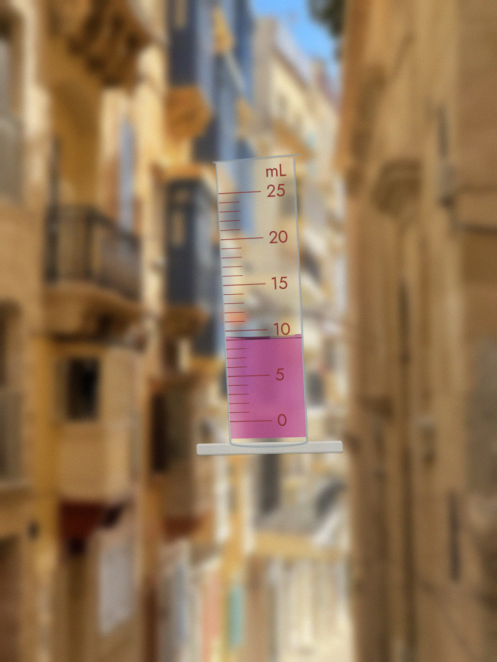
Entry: 9 mL
